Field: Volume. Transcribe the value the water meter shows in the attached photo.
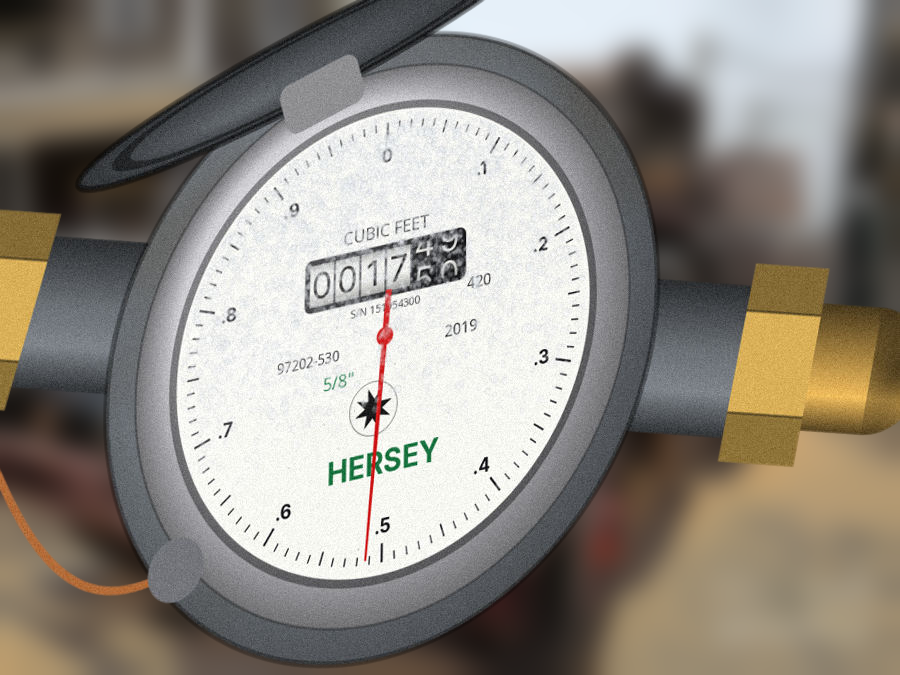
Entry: 1749.51 ft³
